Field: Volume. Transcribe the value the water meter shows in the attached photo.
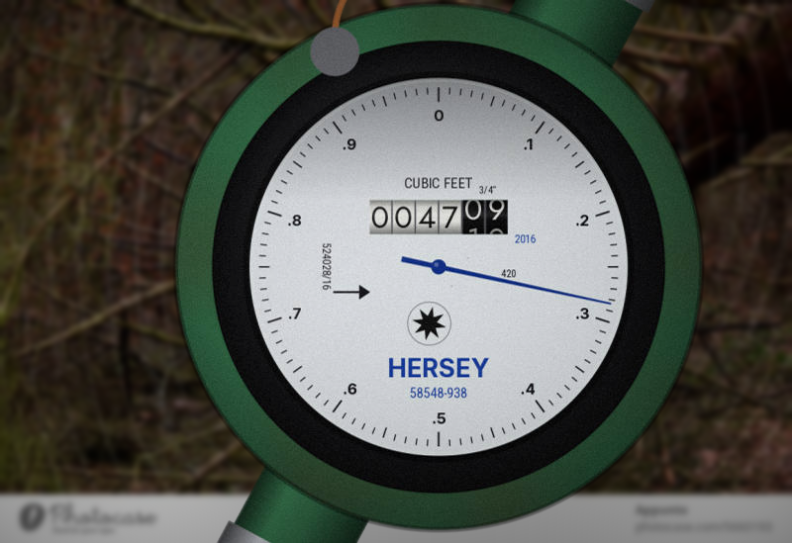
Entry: 4709.28 ft³
